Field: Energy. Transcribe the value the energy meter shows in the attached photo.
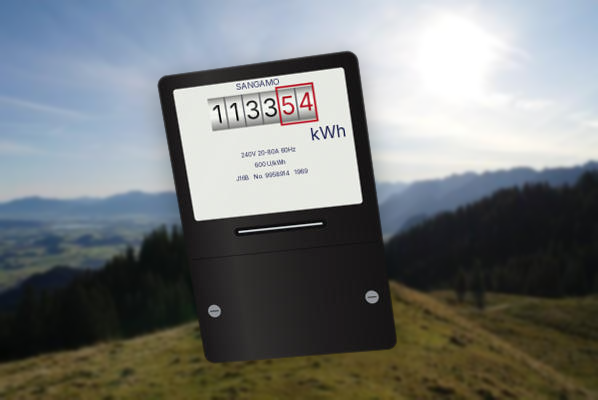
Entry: 1133.54 kWh
